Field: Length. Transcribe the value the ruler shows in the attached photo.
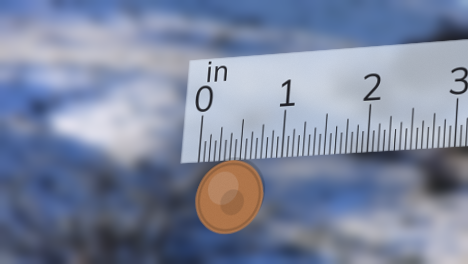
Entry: 0.8125 in
